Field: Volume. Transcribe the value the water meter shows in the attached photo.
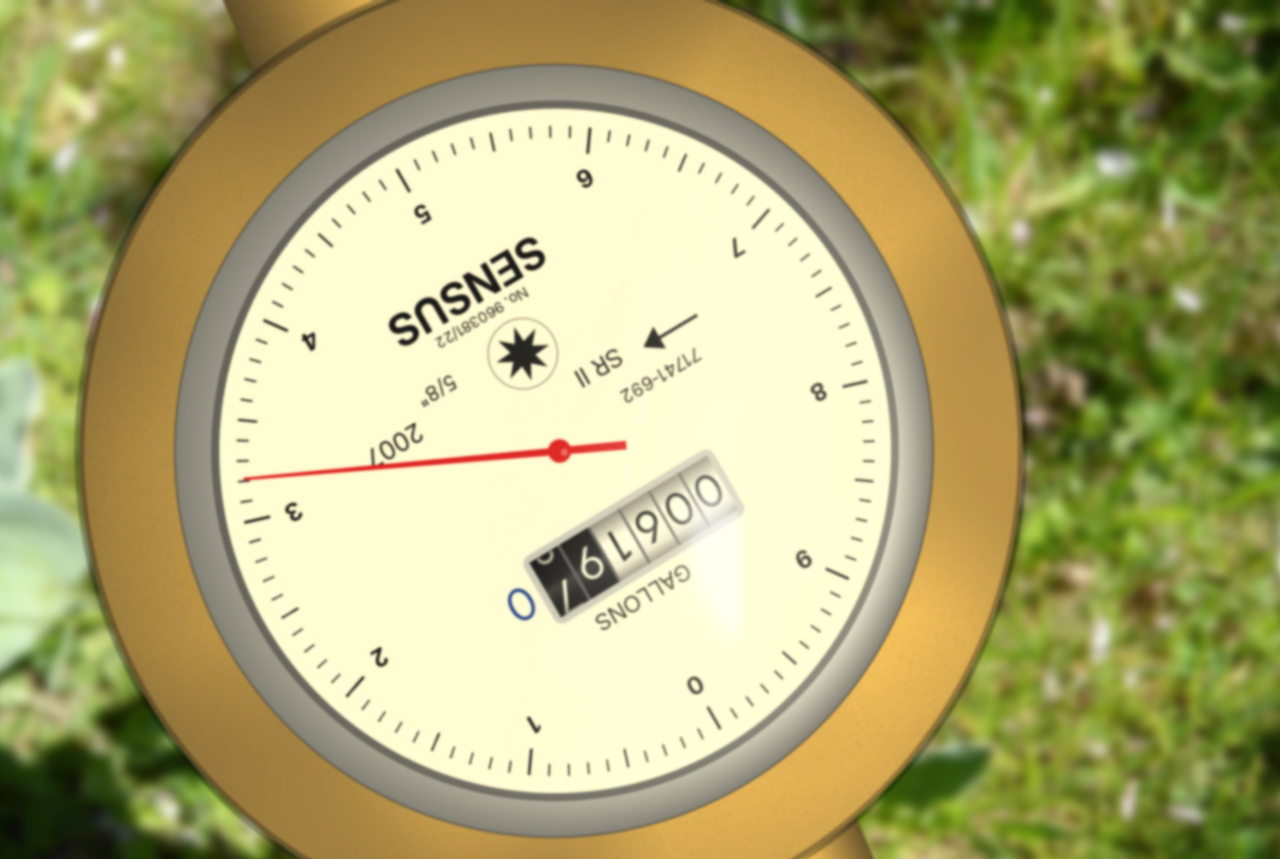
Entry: 61973.2 gal
